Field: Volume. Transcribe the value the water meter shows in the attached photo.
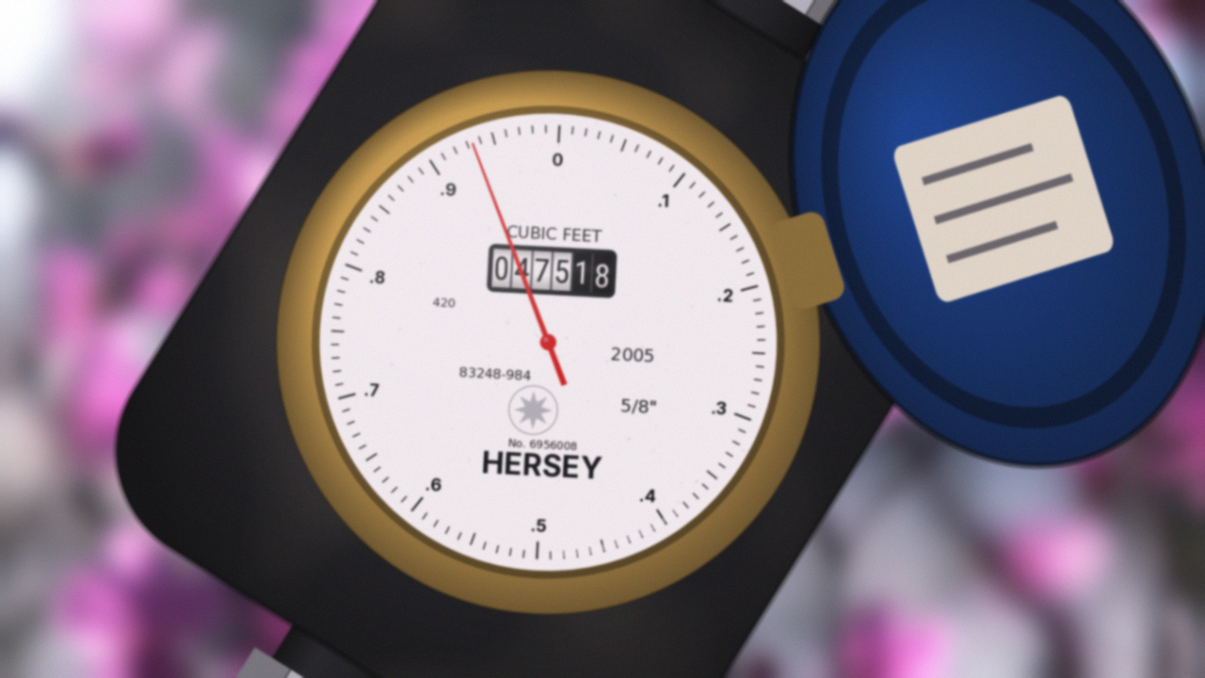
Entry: 47517.93 ft³
